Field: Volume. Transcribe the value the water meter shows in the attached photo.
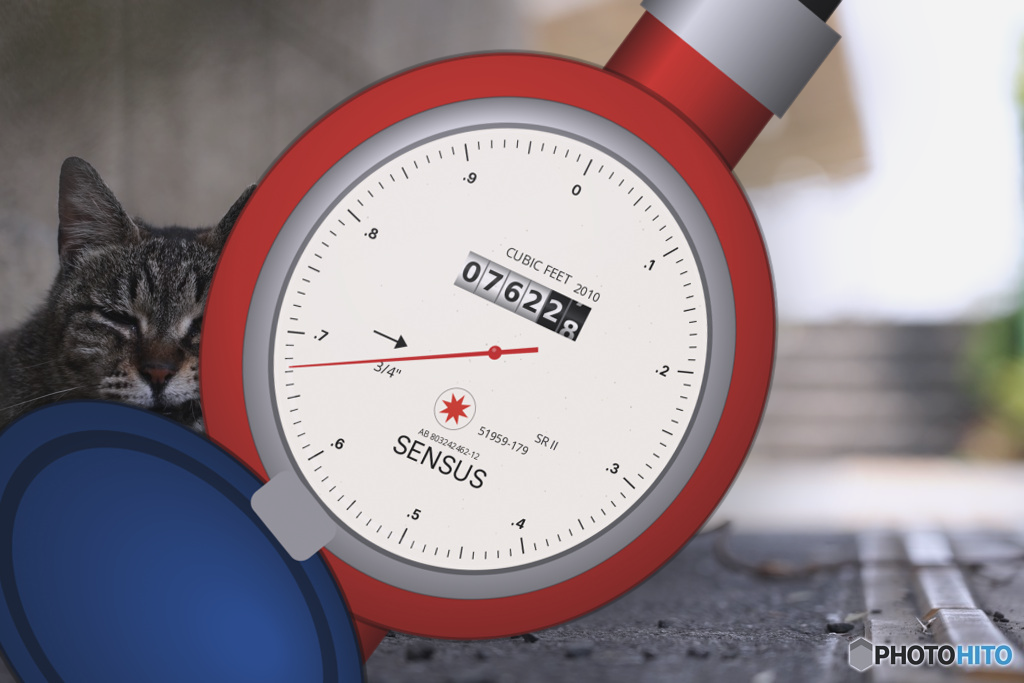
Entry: 76227.67 ft³
